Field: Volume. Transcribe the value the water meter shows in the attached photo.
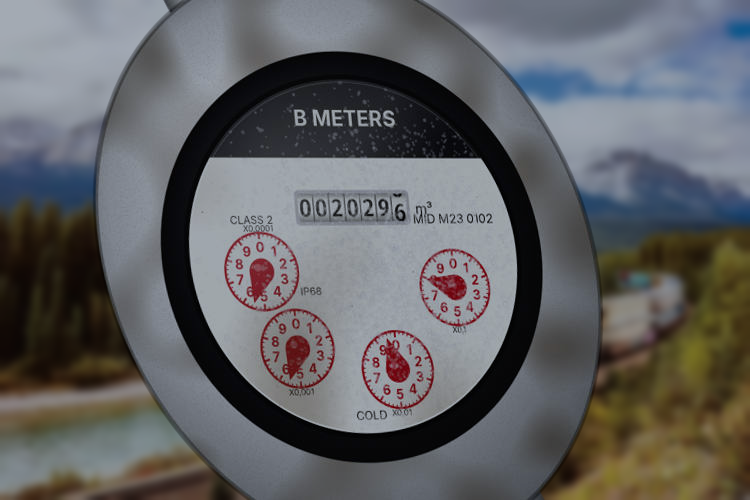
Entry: 20295.7955 m³
